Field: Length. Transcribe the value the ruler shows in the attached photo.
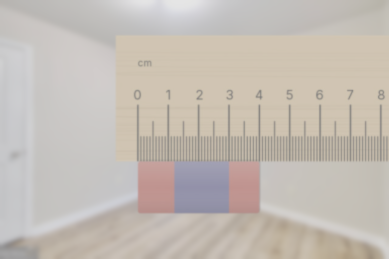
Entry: 4 cm
